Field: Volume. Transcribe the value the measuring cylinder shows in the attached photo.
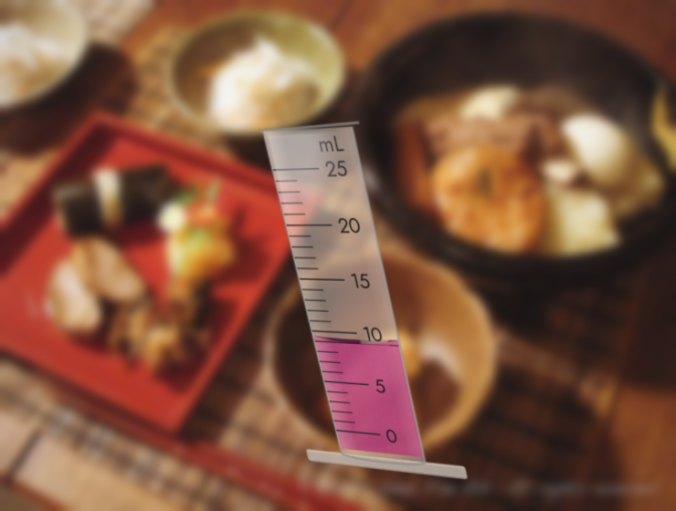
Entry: 9 mL
